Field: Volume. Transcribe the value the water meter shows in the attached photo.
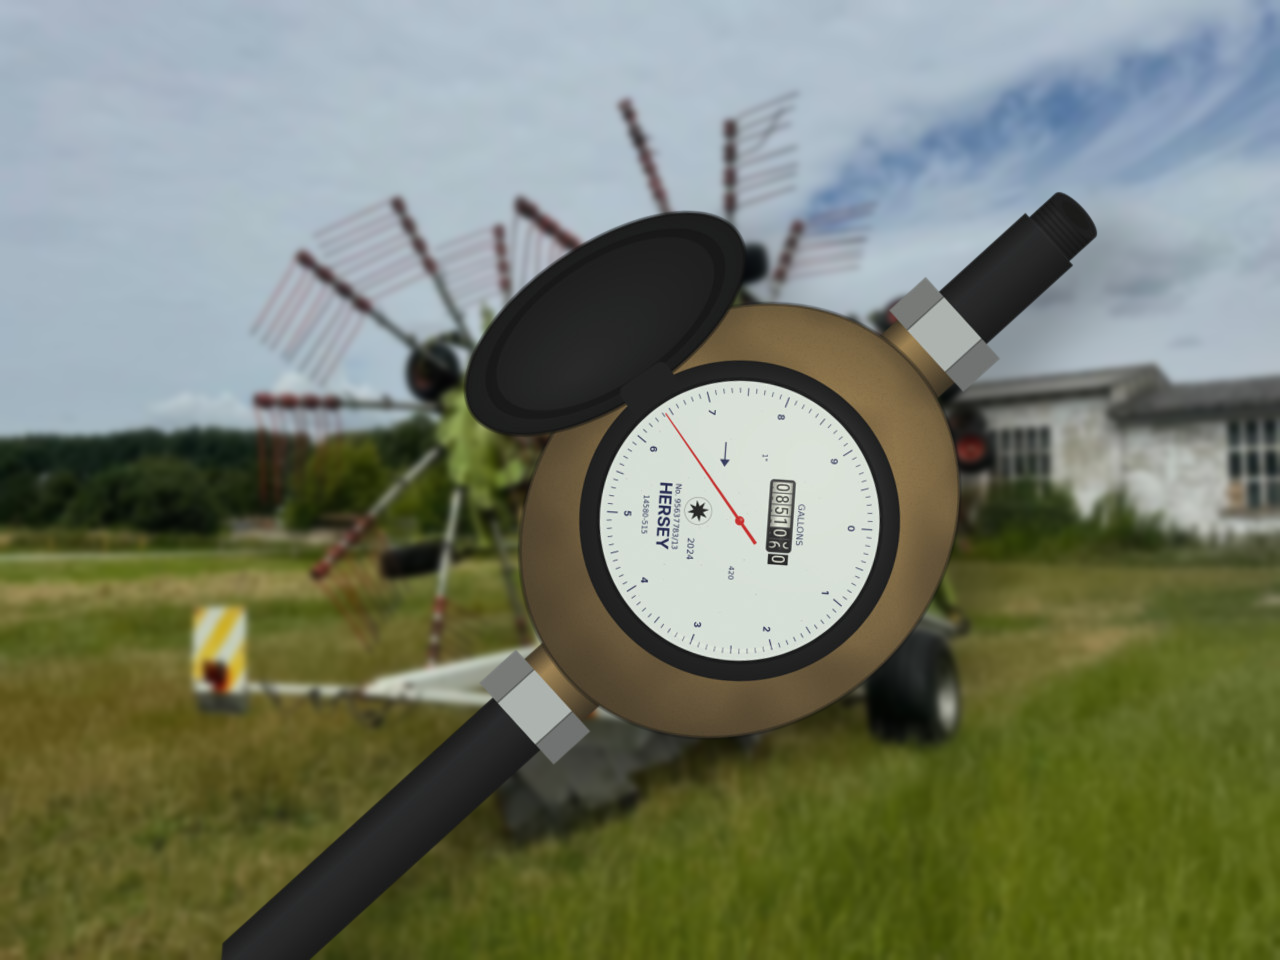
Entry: 851056.4 gal
